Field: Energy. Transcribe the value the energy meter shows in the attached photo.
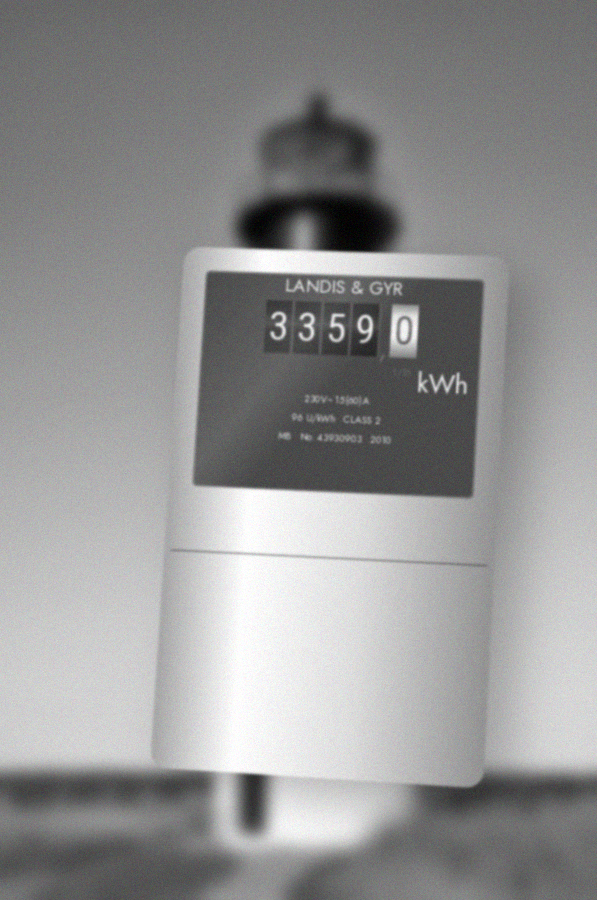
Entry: 3359.0 kWh
